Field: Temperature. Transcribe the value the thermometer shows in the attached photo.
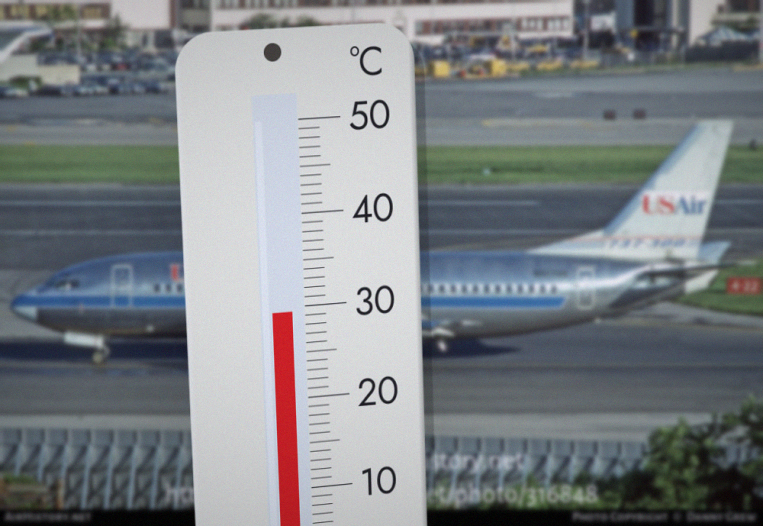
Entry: 29.5 °C
